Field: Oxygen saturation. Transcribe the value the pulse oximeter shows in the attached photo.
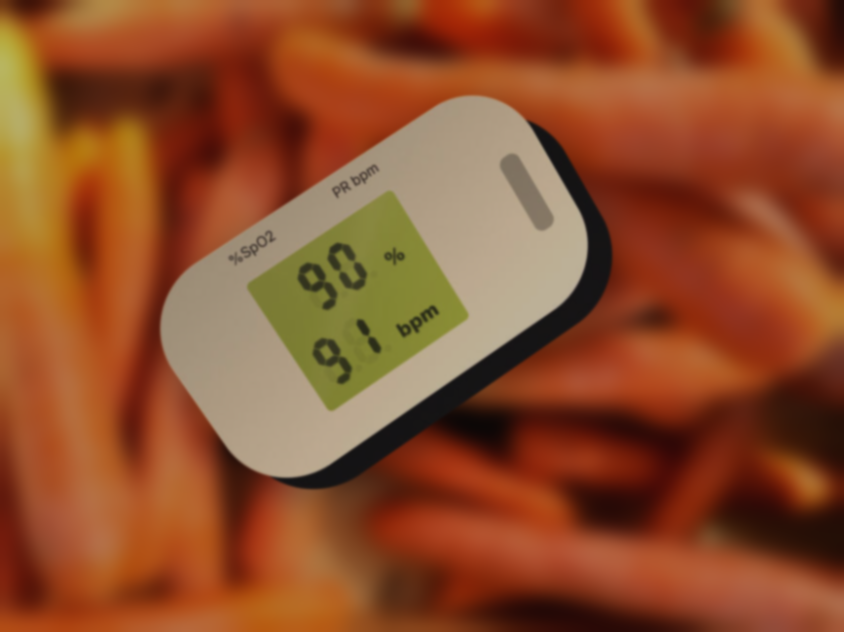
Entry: 90 %
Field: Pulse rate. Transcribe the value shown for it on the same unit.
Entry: 91 bpm
